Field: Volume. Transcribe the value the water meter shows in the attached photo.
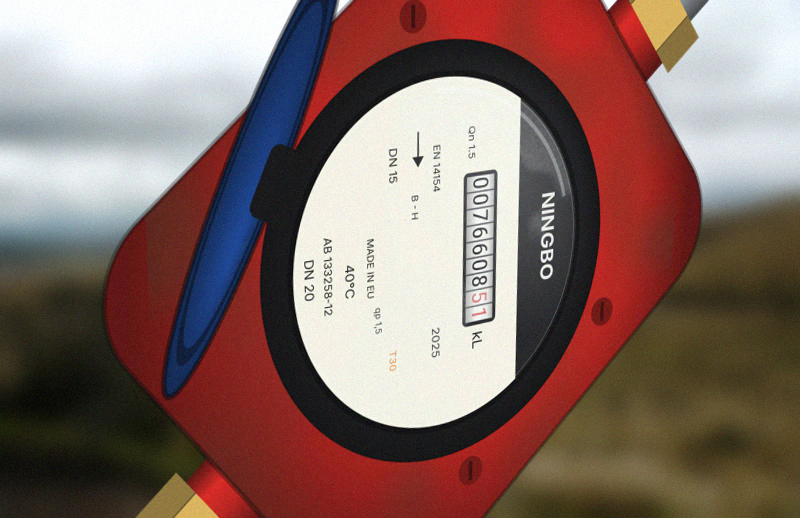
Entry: 76608.51 kL
